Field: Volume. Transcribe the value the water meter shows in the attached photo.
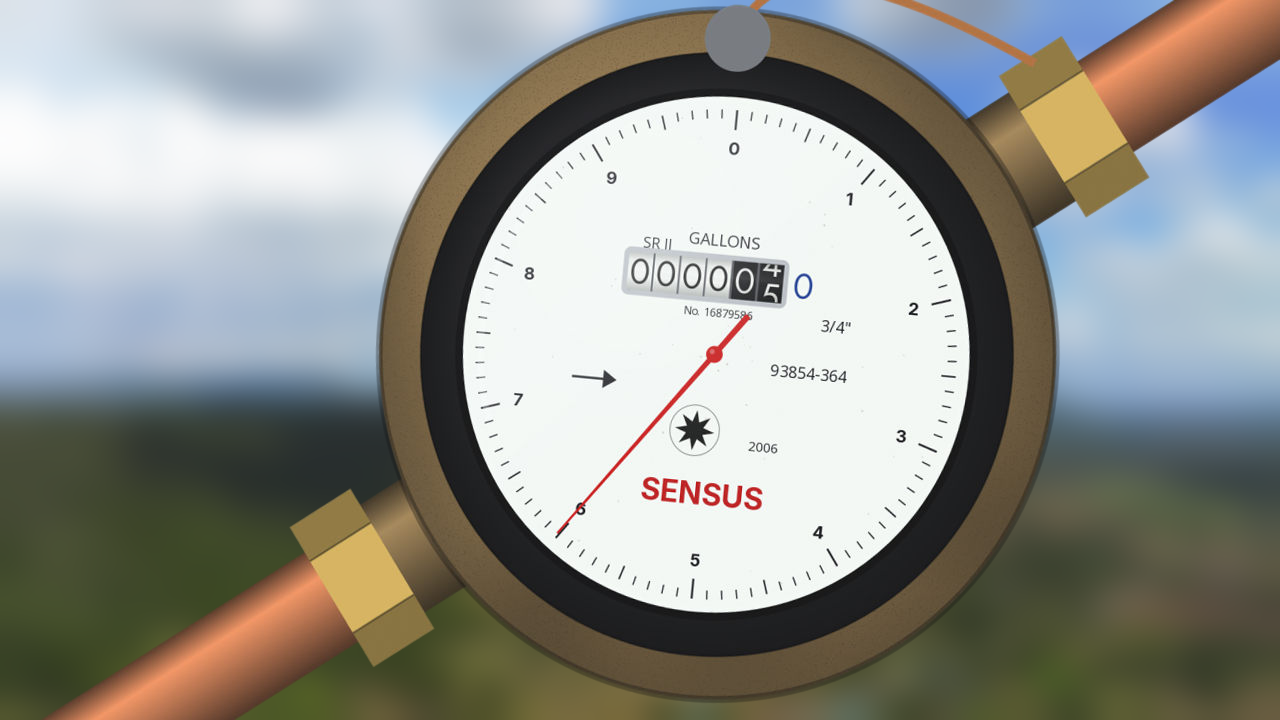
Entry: 46.0 gal
